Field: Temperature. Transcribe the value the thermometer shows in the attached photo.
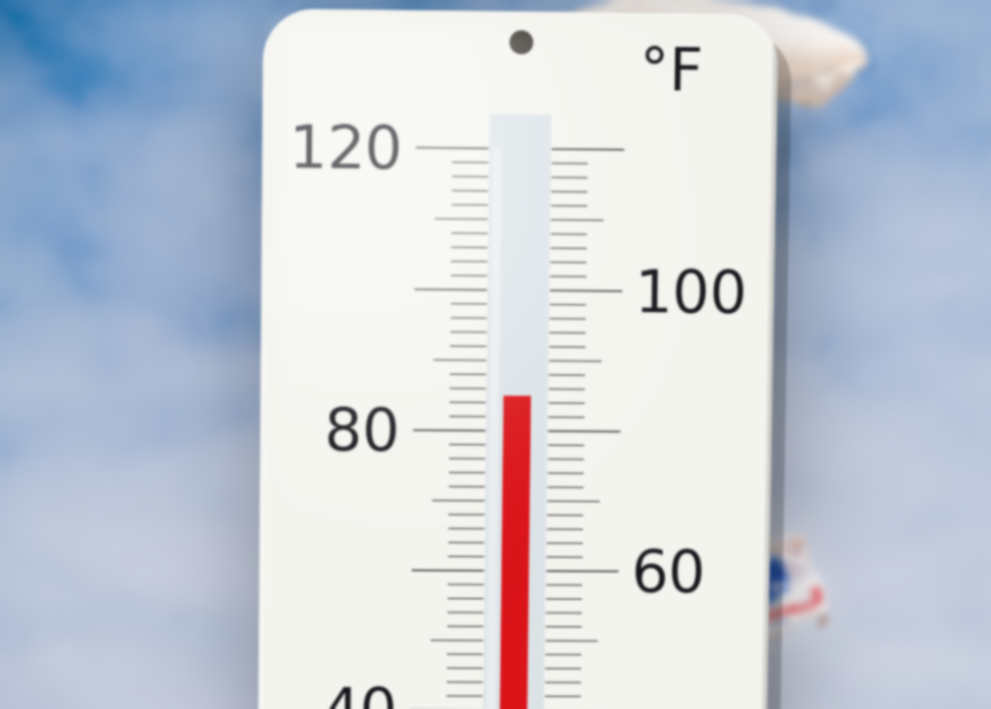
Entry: 85 °F
